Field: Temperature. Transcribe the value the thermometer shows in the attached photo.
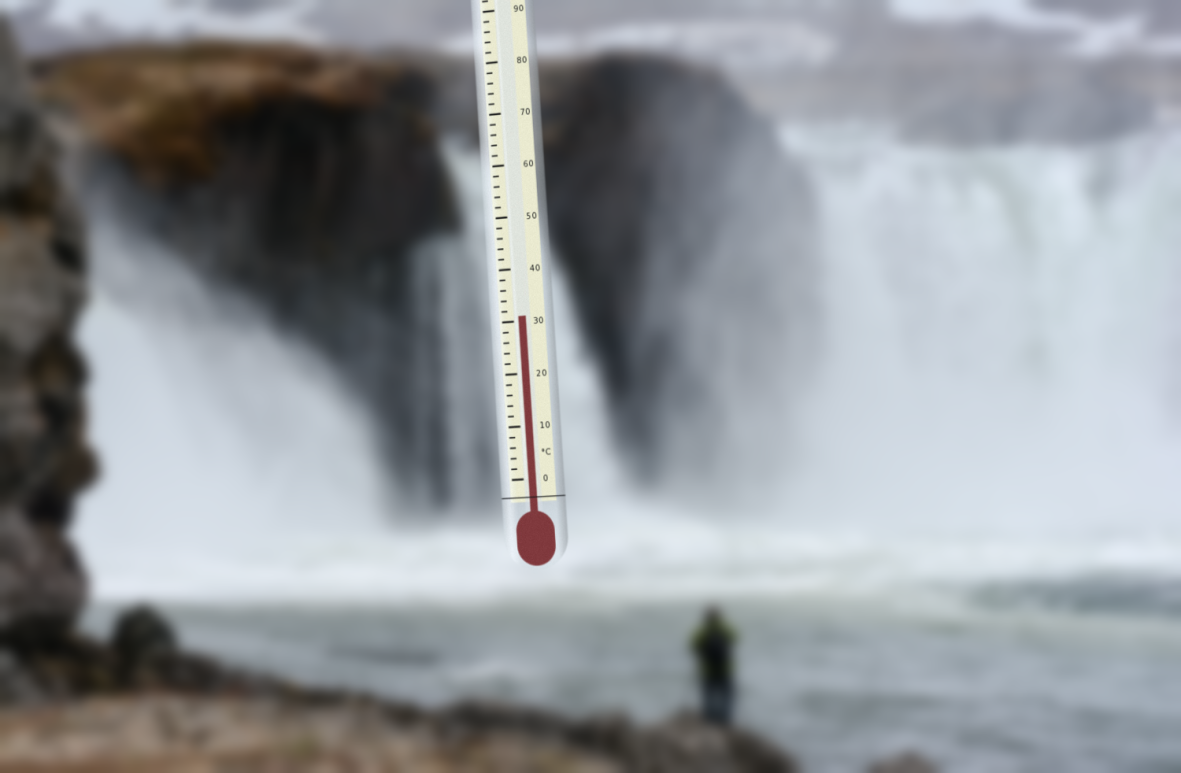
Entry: 31 °C
